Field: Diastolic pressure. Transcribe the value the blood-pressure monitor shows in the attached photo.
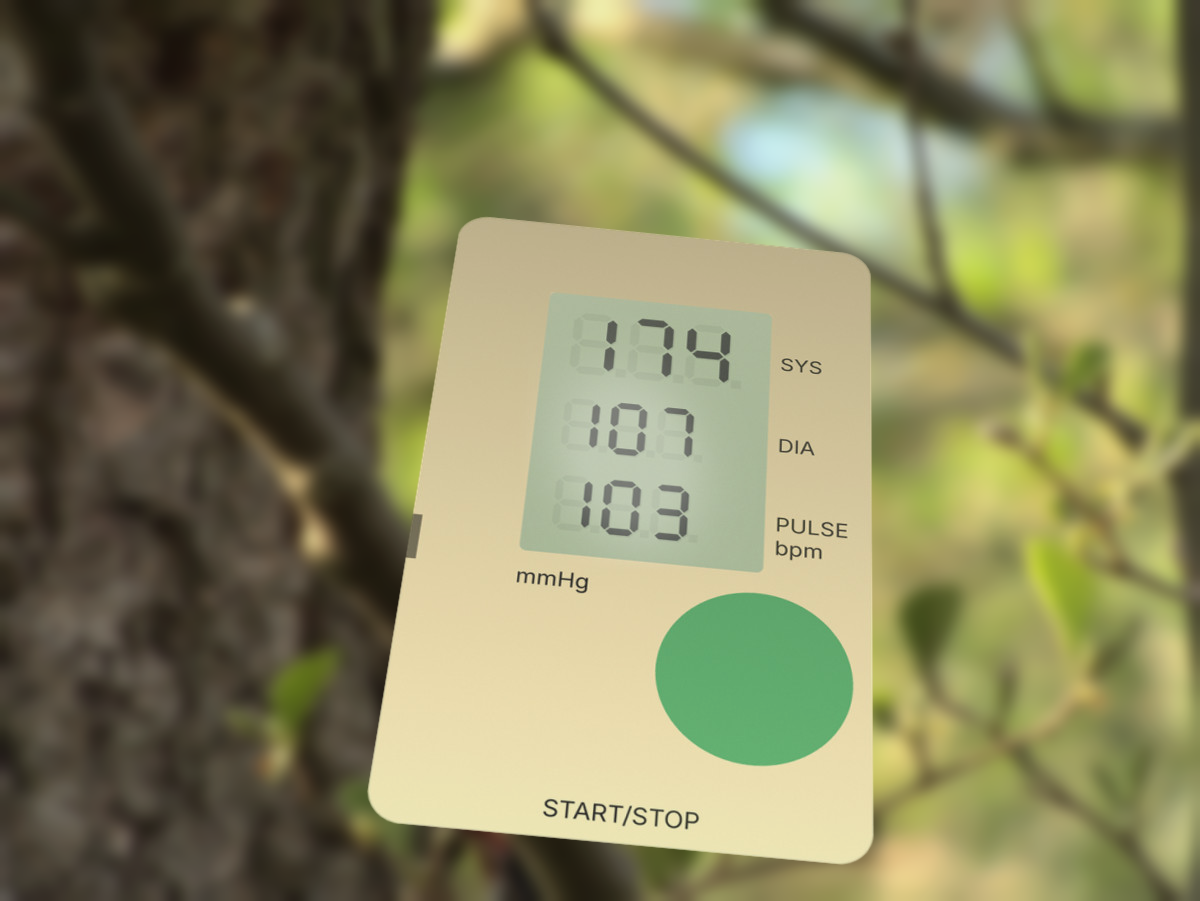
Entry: 107 mmHg
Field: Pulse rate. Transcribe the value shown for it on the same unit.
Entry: 103 bpm
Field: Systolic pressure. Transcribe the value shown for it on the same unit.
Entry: 174 mmHg
